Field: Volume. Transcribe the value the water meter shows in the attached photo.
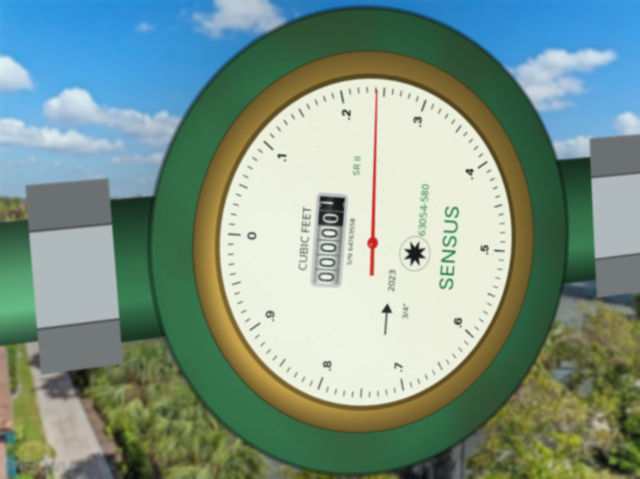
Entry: 1.24 ft³
